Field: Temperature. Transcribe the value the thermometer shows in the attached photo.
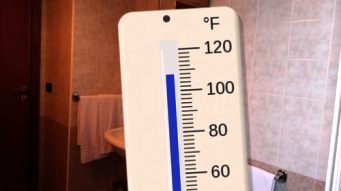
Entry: 108 °F
